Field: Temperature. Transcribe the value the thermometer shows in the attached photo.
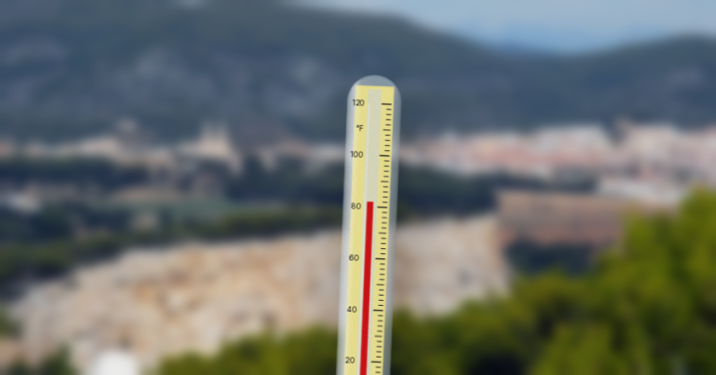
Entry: 82 °F
